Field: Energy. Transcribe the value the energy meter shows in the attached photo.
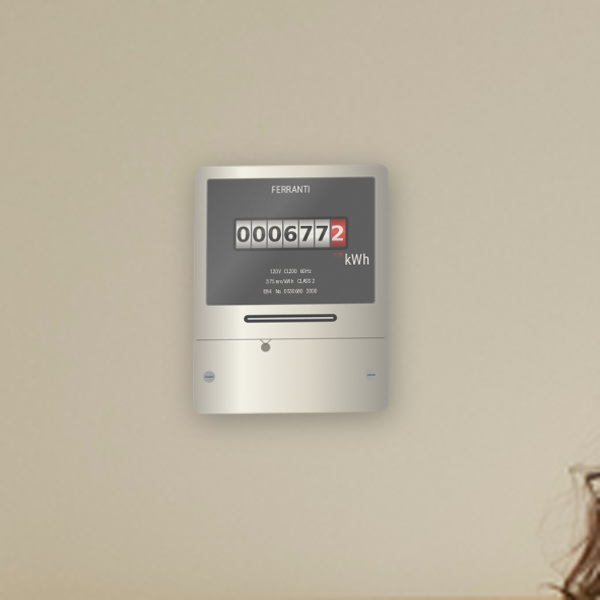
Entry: 677.2 kWh
